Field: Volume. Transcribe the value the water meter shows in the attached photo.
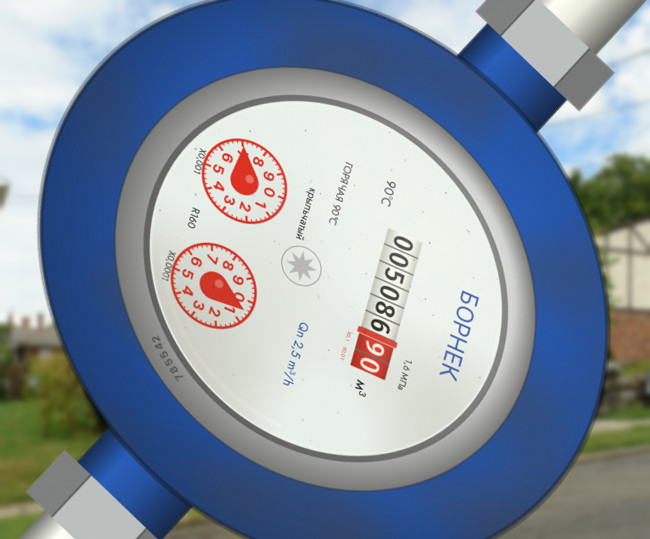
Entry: 5086.9070 m³
